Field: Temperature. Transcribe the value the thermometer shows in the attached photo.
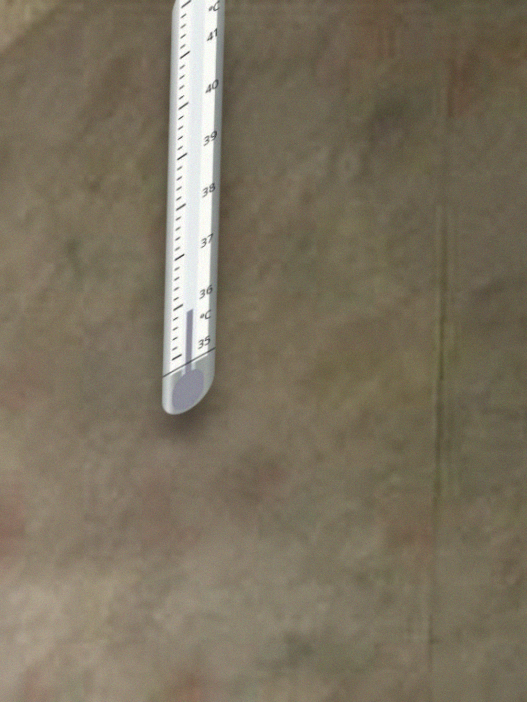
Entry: 35.8 °C
